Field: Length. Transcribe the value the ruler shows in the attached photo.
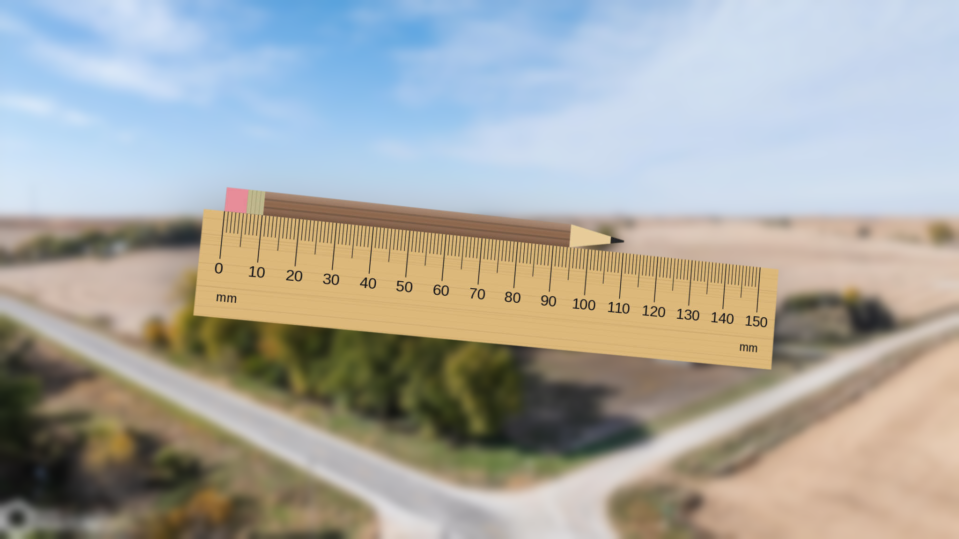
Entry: 110 mm
